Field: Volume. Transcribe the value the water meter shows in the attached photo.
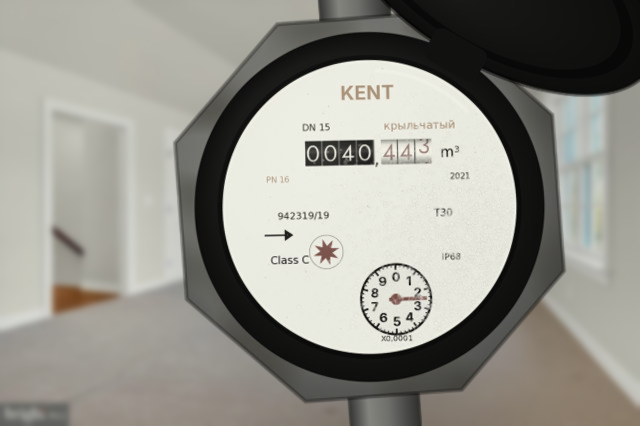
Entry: 40.4432 m³
